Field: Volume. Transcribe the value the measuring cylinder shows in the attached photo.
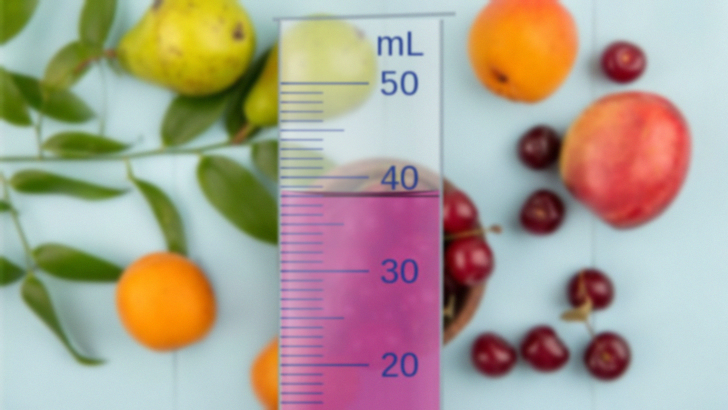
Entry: 38 mL
